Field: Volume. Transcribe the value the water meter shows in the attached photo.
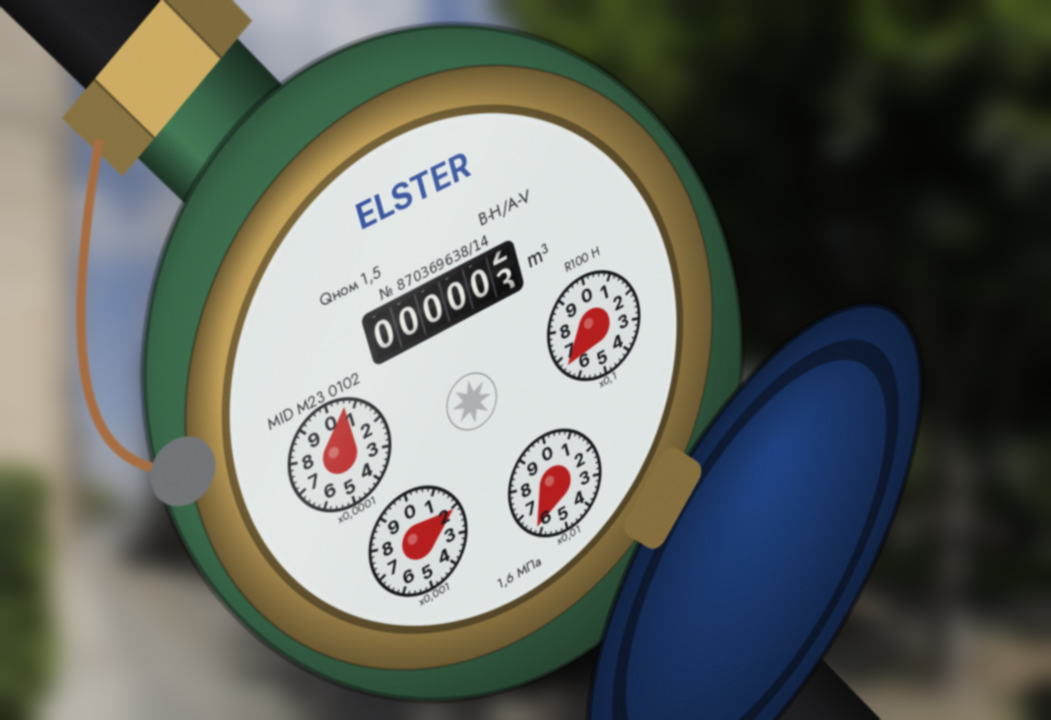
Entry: 2.6620 m³
